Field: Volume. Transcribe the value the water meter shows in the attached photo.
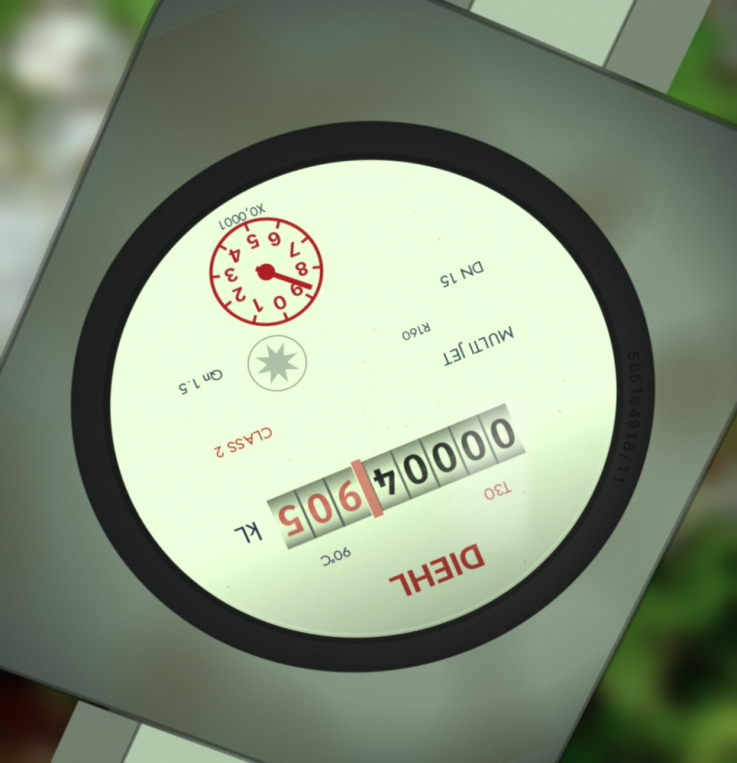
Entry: 4.9058 kL
